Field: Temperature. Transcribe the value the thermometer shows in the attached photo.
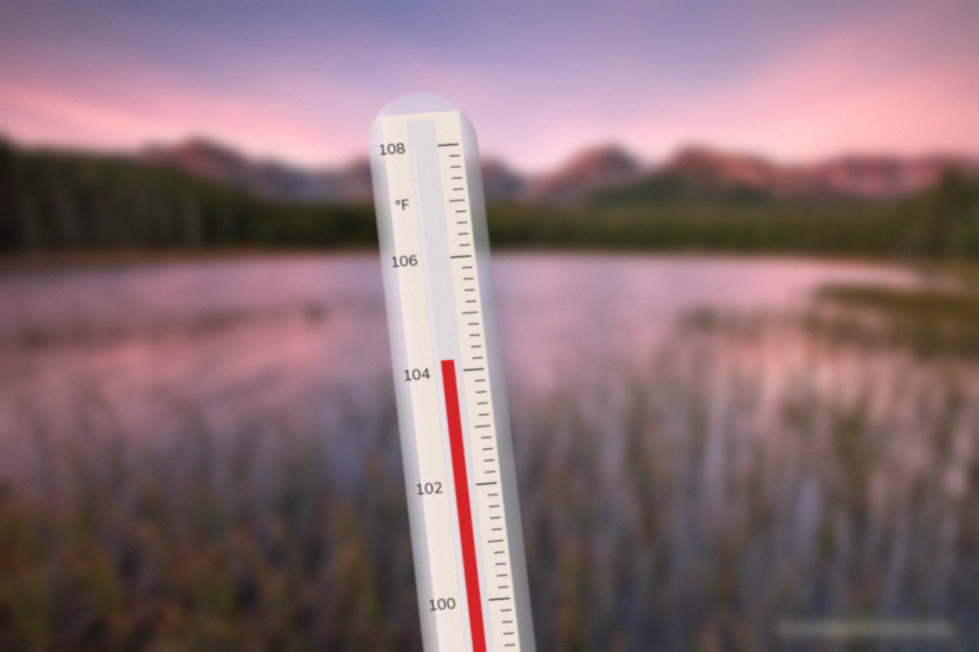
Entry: 104.2 °F
